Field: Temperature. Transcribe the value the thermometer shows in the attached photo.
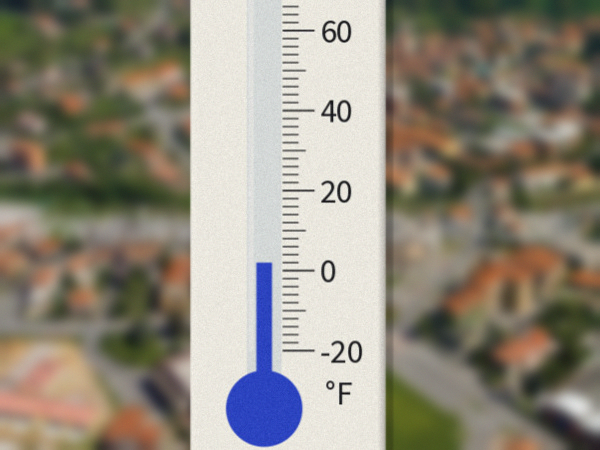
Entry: 2 °F
